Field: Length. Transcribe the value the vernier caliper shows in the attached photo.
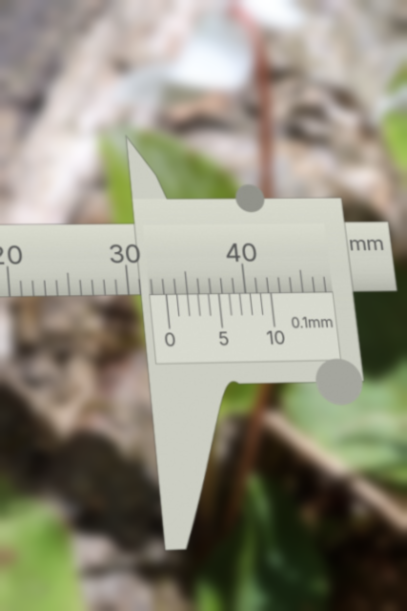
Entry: 33.2 mm
